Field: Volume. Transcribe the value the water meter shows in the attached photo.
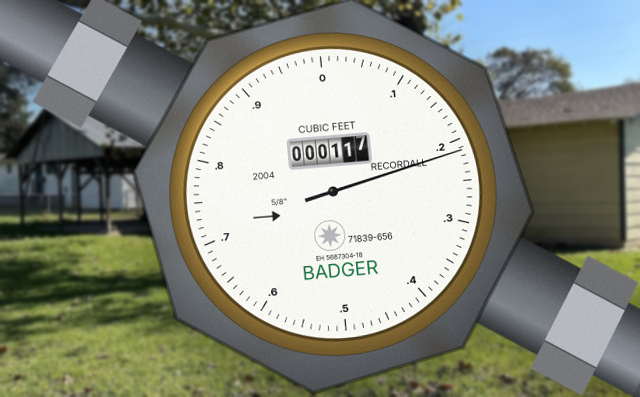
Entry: 117.21 ft³
